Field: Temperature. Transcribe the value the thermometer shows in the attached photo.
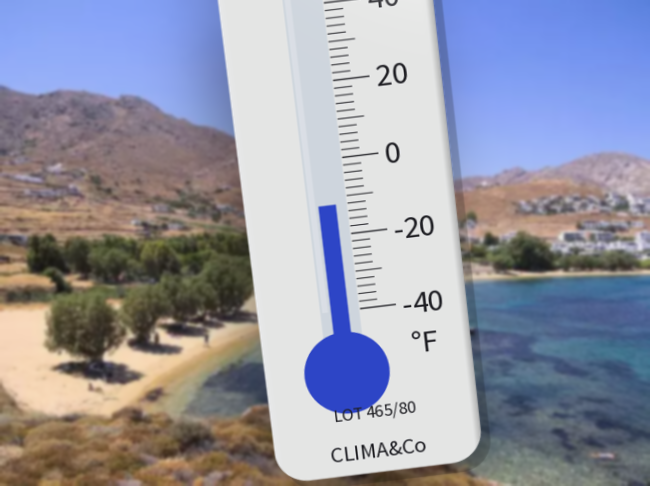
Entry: -12 °F
